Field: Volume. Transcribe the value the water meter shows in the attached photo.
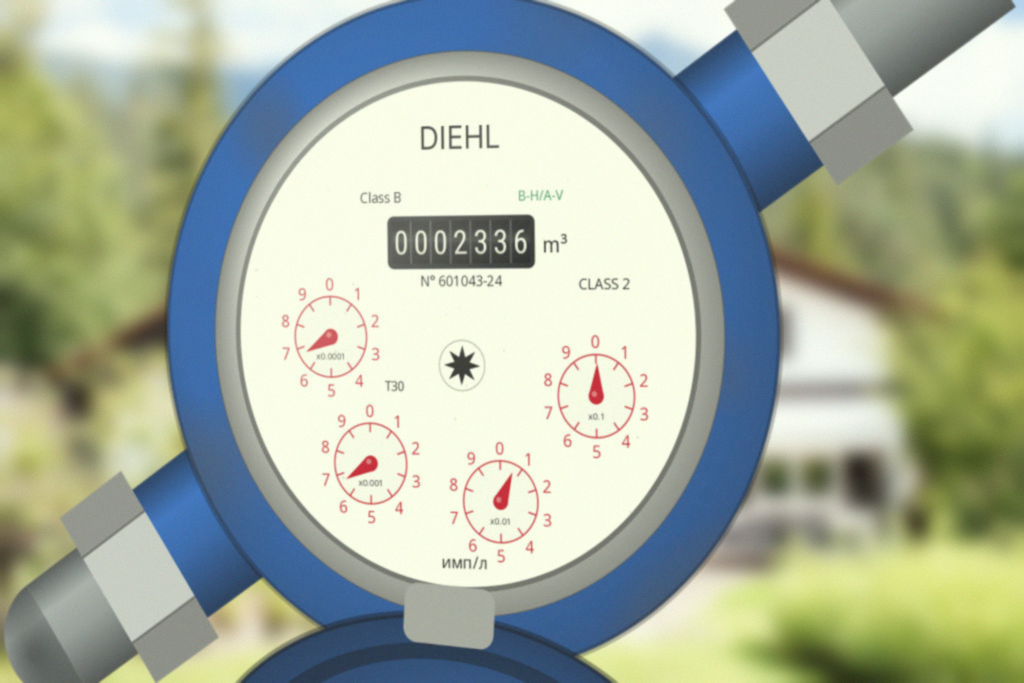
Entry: 2336.0066 m³
